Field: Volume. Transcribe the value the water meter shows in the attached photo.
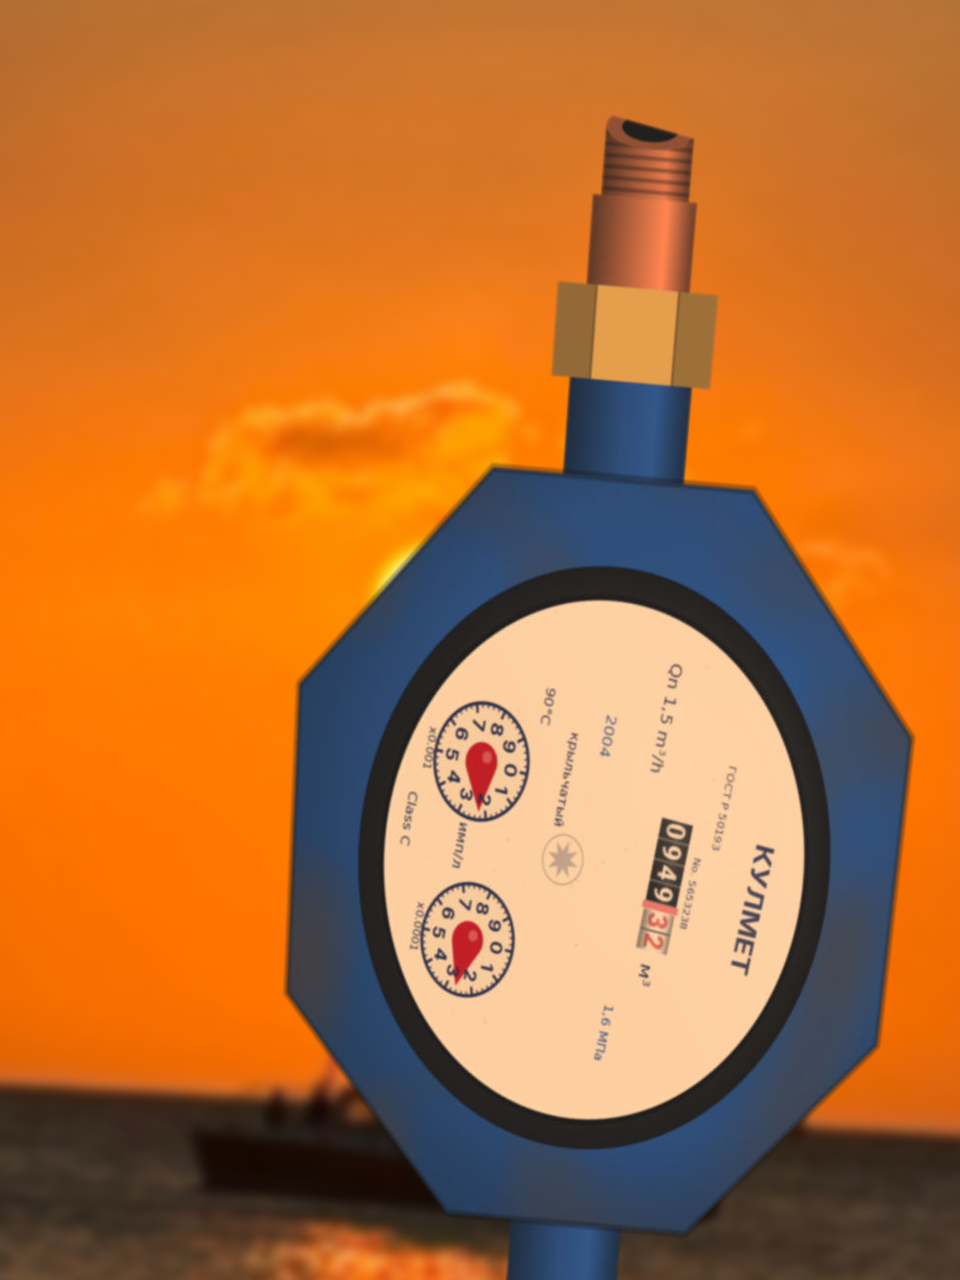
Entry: 949.3222 m³
